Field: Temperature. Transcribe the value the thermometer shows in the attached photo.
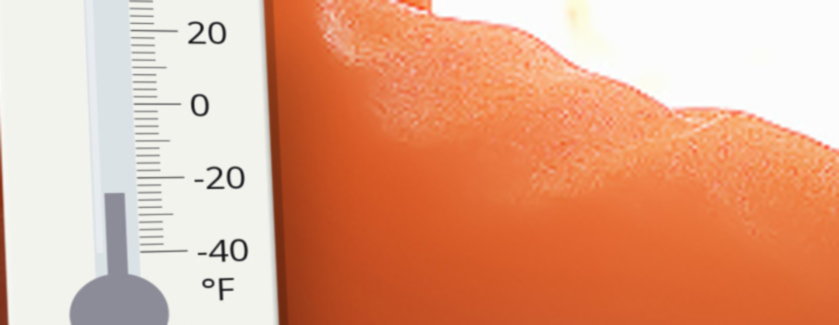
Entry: -24 °F
